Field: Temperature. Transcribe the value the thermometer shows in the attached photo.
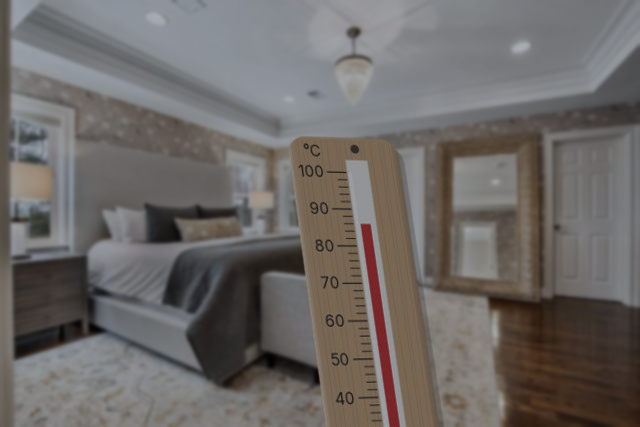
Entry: 86 °C
